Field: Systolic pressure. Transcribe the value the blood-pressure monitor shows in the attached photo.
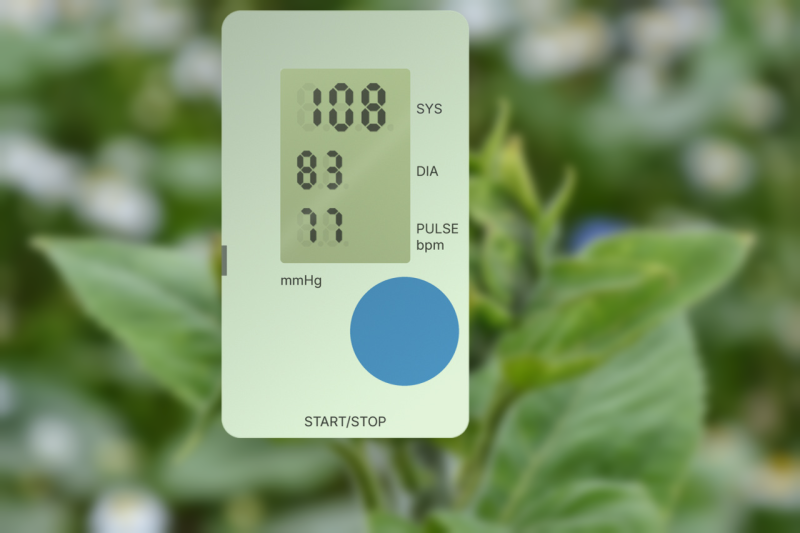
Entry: 108 mmHg
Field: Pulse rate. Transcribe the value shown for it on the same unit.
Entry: 77 bpm
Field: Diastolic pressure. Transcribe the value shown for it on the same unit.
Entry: 83 mmHg
